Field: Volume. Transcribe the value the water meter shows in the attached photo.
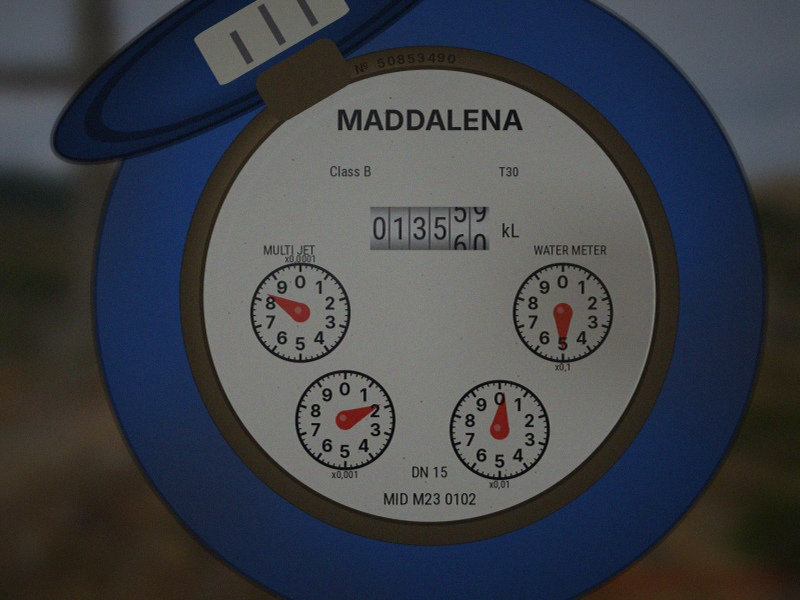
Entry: 13559.5018 kL
